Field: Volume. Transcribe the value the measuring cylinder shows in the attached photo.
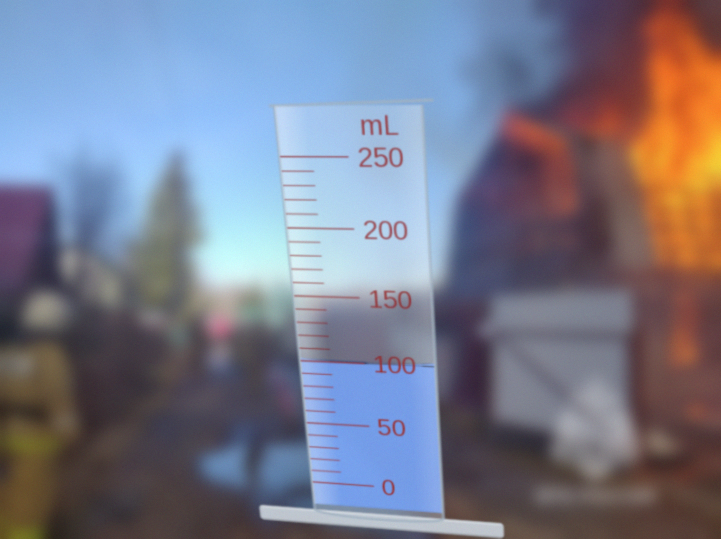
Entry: 100 mL
